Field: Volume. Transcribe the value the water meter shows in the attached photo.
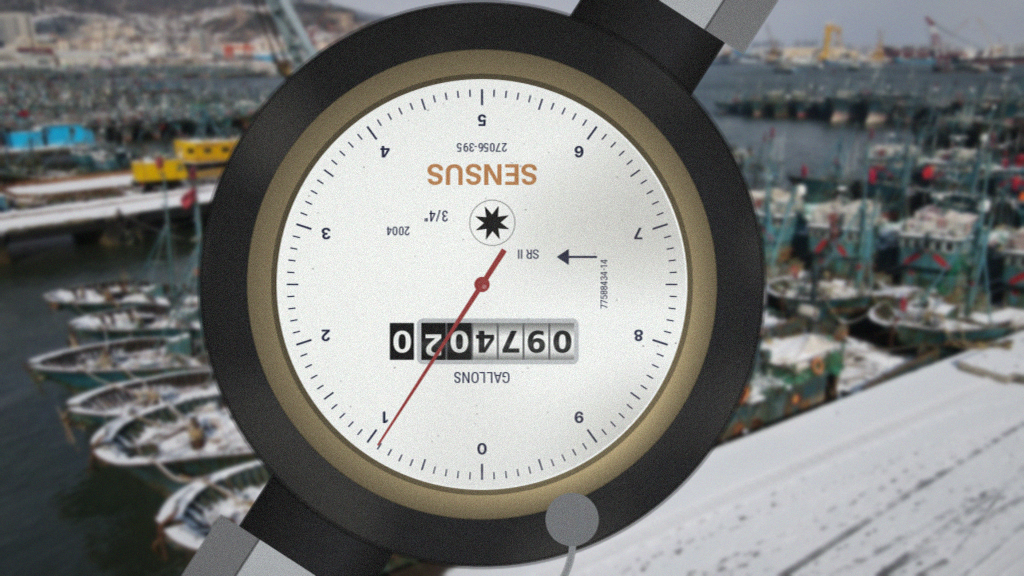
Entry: 974020.9 gal
